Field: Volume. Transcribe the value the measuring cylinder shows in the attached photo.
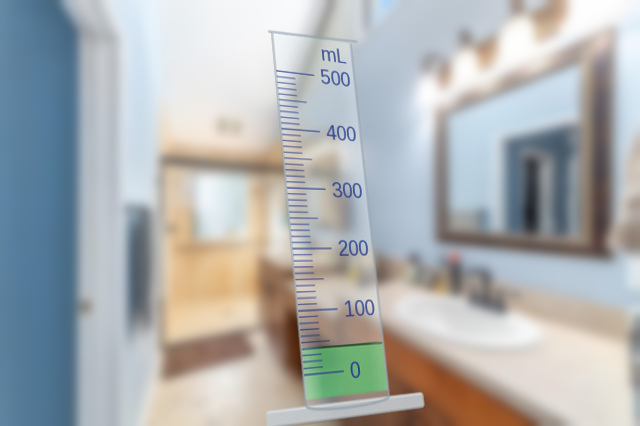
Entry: 40 mL
